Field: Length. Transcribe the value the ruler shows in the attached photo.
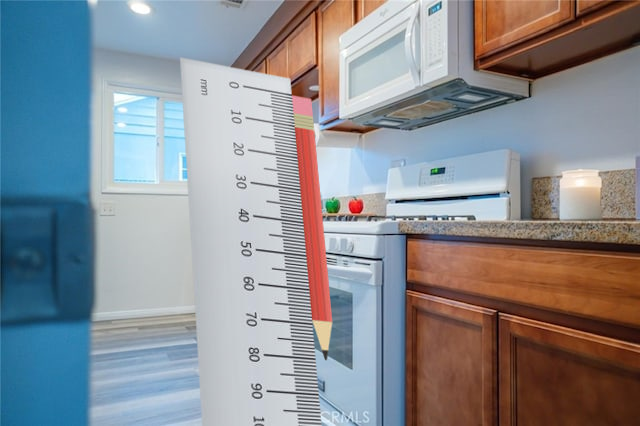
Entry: 80 mm
